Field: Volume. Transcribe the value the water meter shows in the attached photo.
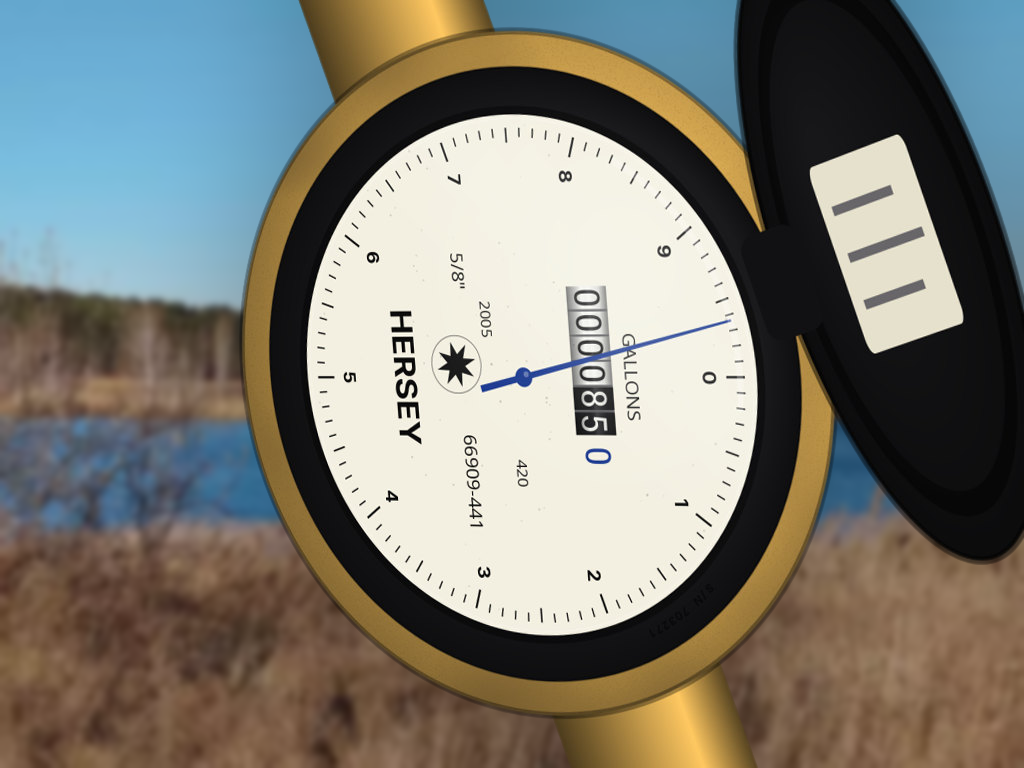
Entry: 849.6 gal
